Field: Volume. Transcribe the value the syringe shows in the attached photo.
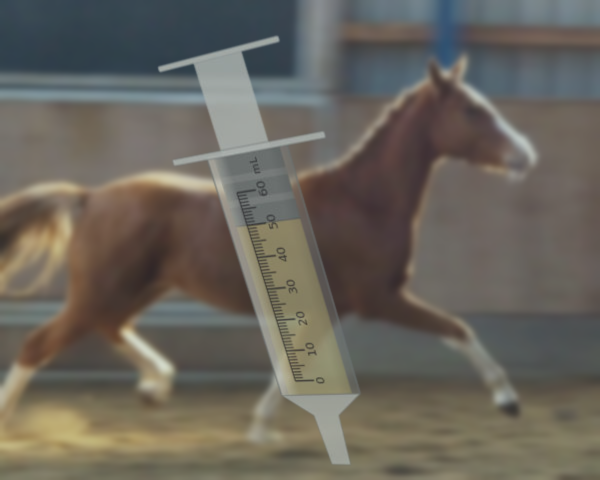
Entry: 50 mL
